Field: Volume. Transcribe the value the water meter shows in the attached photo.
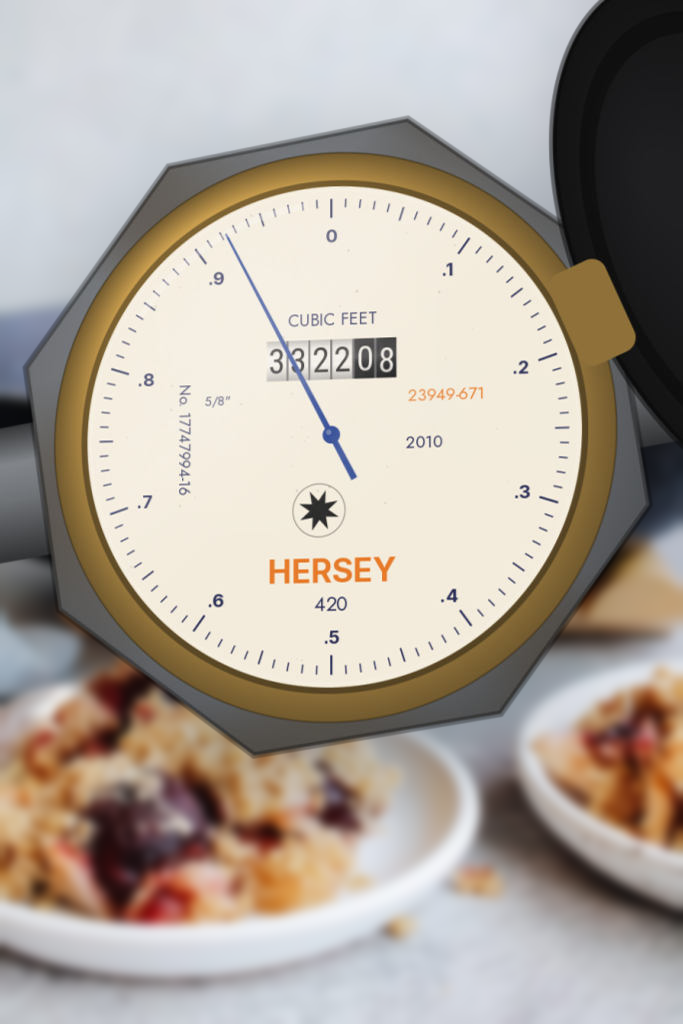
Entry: 332207.92 ft³
